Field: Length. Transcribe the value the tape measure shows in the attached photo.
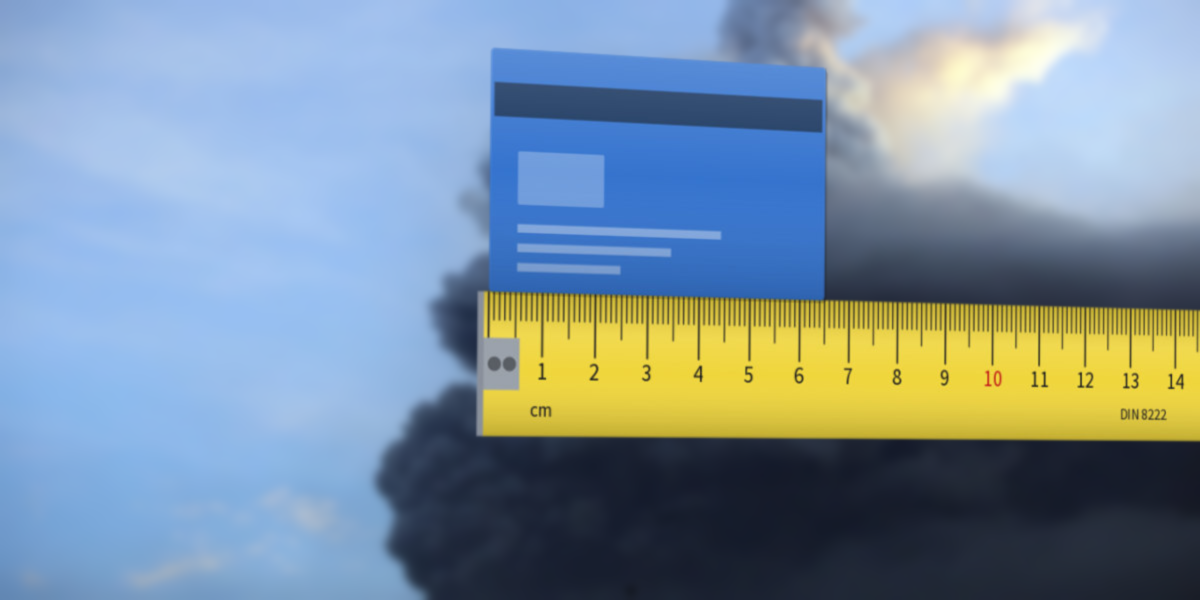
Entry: 6.5 cm
